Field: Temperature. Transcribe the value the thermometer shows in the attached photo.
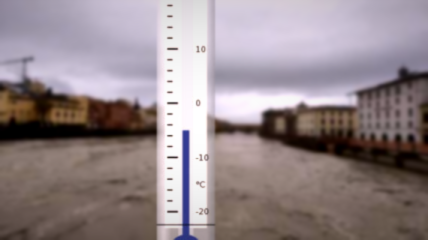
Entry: -5 °C
